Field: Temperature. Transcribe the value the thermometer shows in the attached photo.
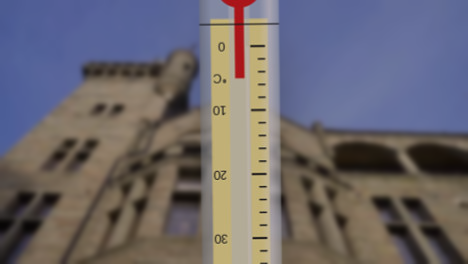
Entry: 5 °C
